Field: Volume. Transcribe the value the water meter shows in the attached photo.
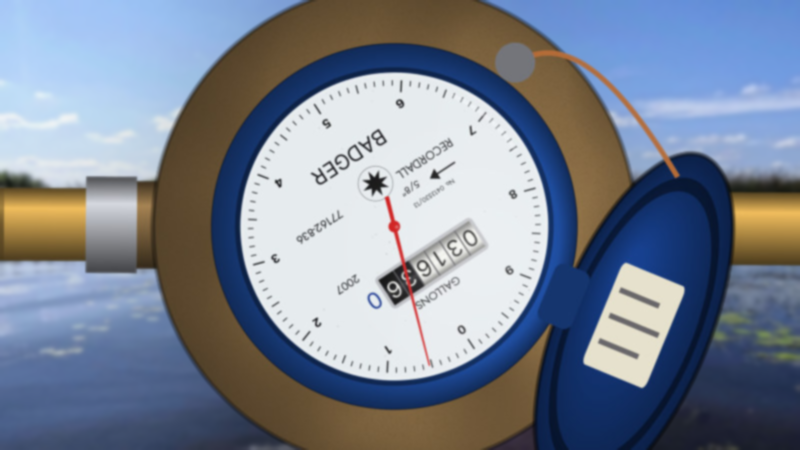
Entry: 316360.5 gal
